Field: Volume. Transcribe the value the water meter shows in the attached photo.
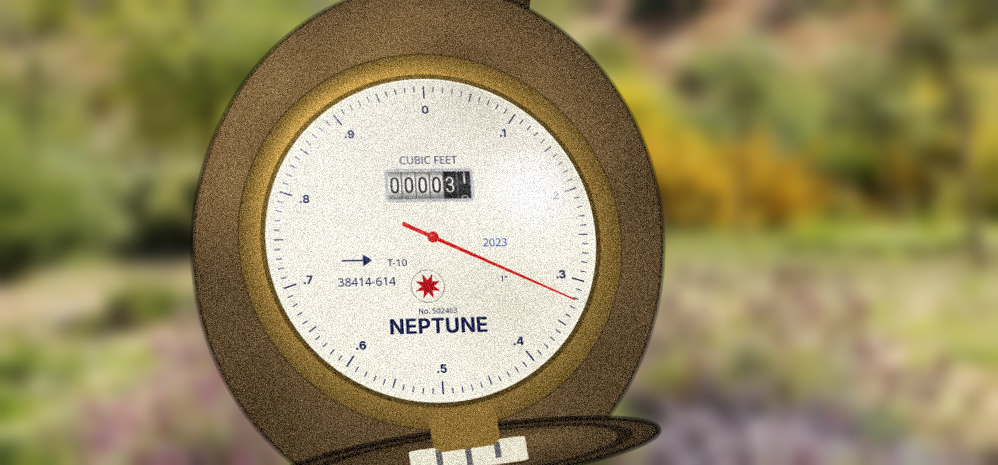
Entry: 31.32 ft³
